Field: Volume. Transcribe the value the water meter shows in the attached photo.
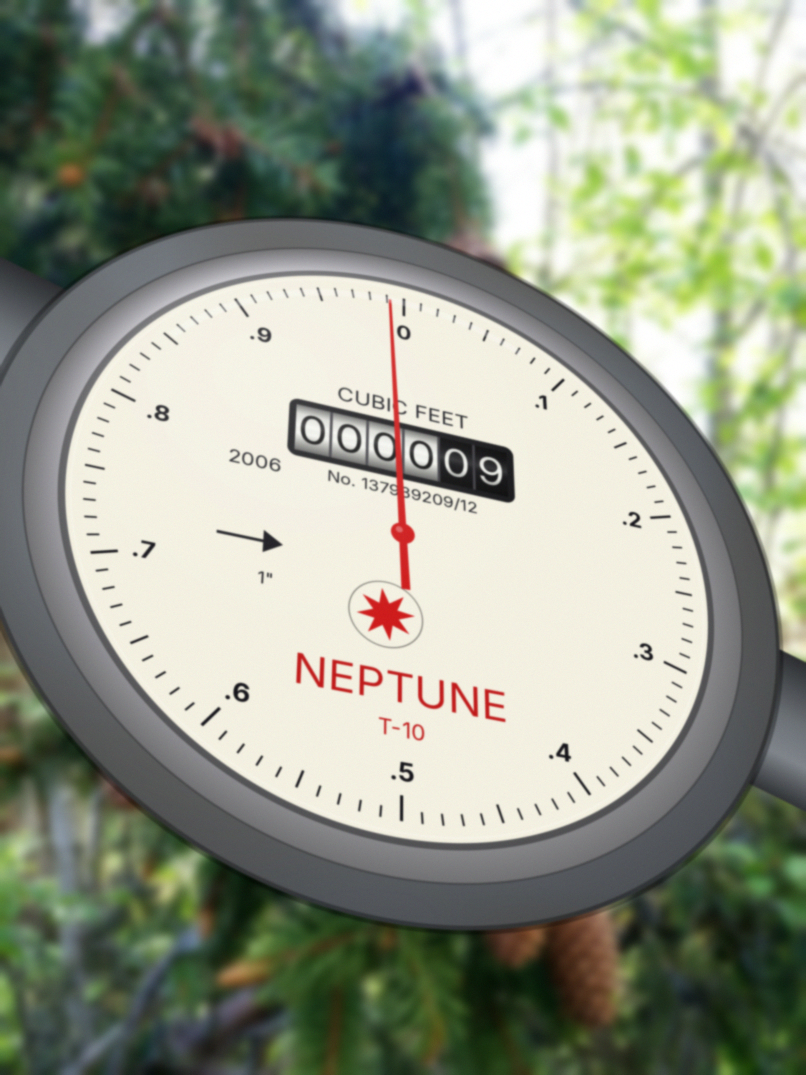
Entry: 8.99 ft³
